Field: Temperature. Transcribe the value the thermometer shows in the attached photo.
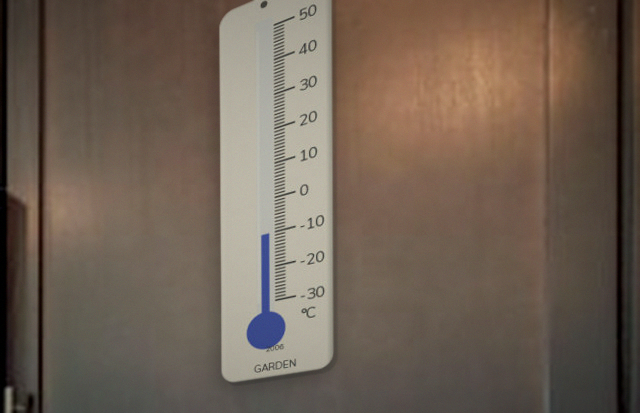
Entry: -10 °C
